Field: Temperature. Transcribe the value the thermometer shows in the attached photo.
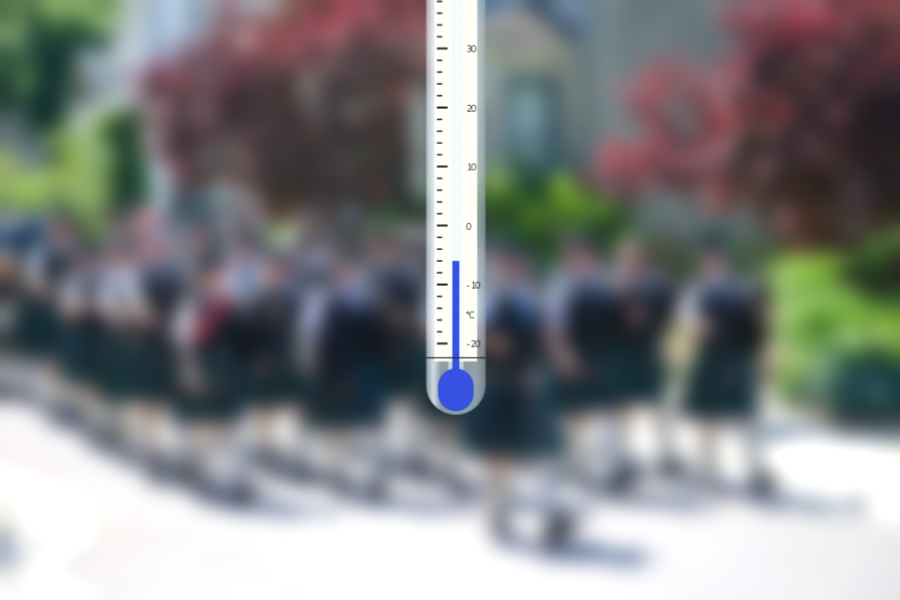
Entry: -6 °C
